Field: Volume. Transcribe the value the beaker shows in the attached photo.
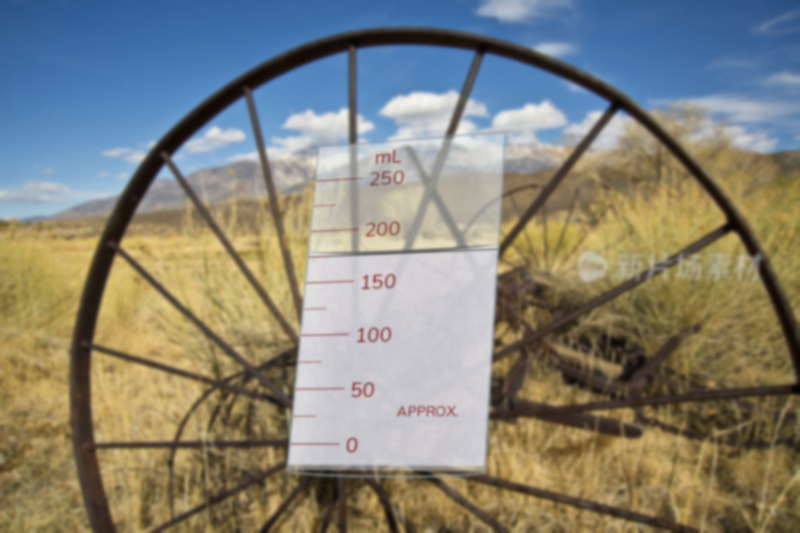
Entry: 175 mL
